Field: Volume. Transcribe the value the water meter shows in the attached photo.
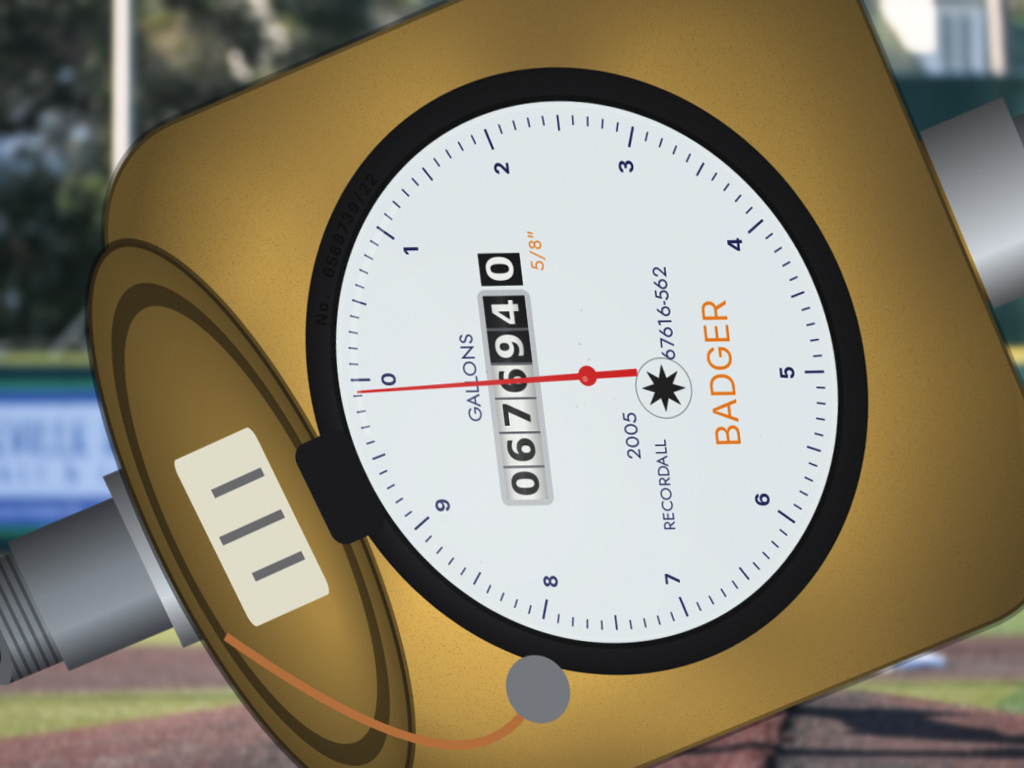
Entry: 676939.9 gal
